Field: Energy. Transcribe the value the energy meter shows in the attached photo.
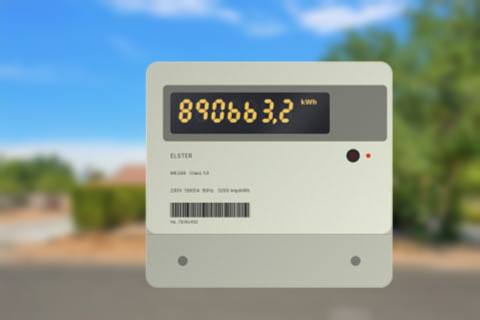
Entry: 890663.2 kWh
